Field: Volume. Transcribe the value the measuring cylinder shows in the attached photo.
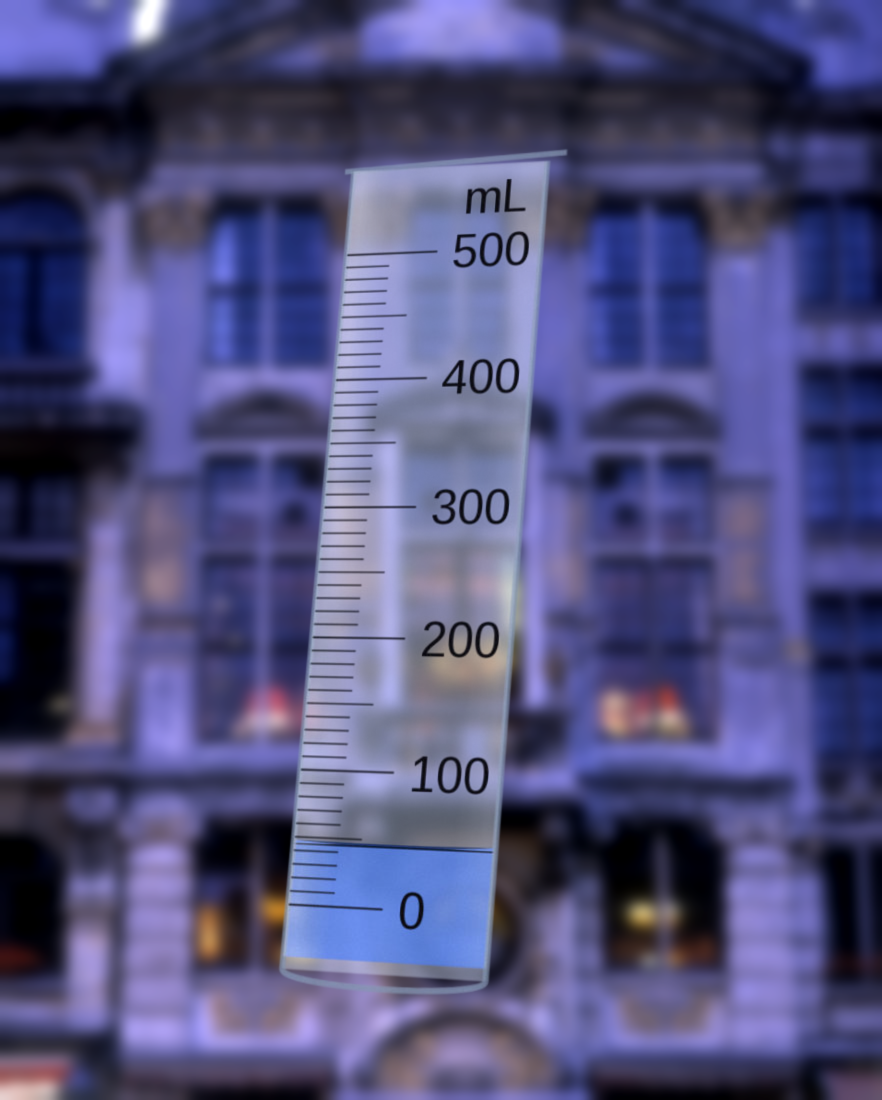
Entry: 45 mL
